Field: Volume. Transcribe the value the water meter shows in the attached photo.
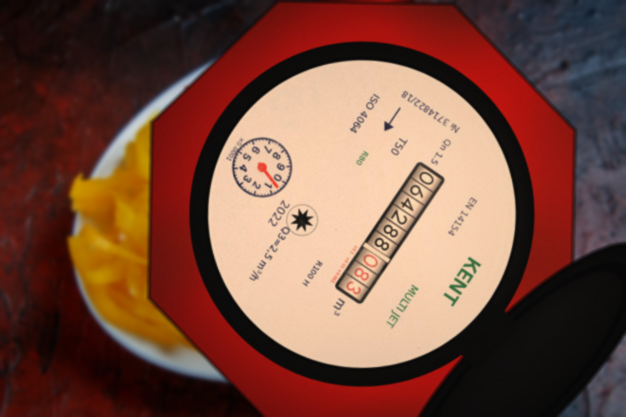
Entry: 64288.0830 m³
